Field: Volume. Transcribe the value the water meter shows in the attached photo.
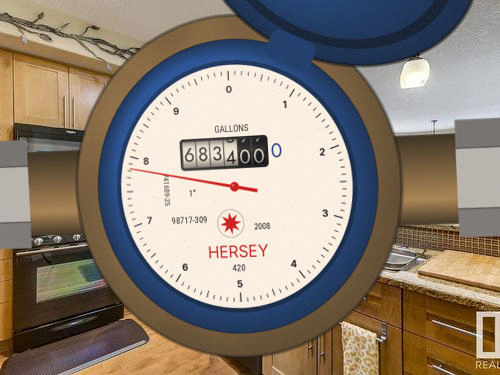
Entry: 6833997.8 gal
